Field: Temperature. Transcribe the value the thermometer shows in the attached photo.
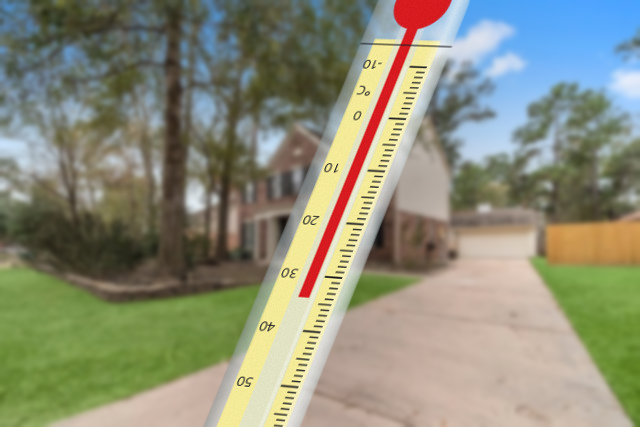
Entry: 34 °C
